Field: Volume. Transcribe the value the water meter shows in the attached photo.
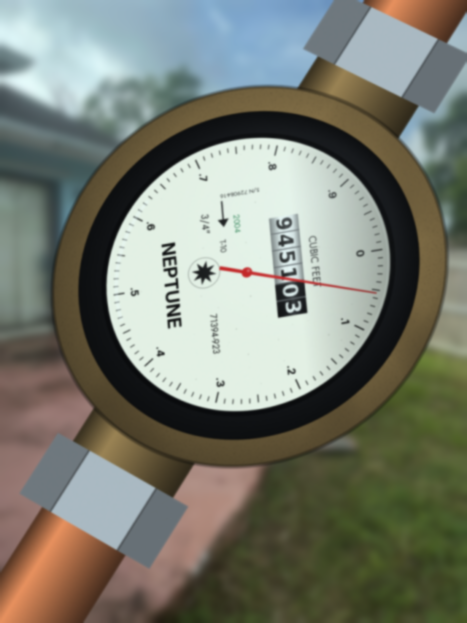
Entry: 945103.05 ft³
